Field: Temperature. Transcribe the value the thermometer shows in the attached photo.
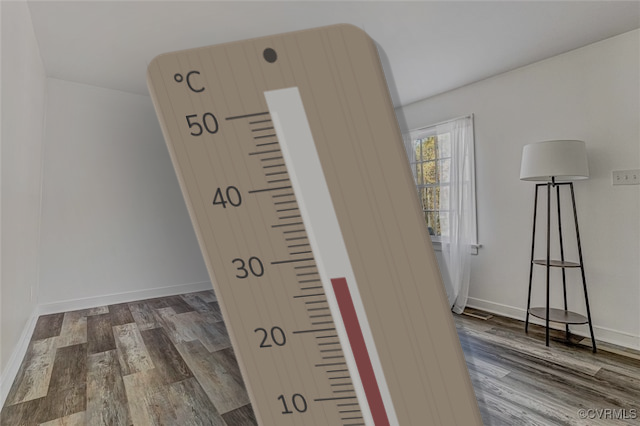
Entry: 27 °C
